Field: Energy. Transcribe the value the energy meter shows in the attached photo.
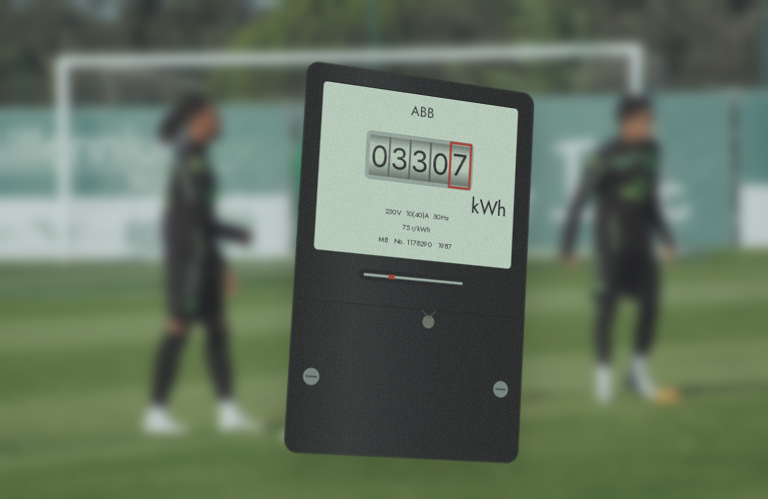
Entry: 330.7 kWh
